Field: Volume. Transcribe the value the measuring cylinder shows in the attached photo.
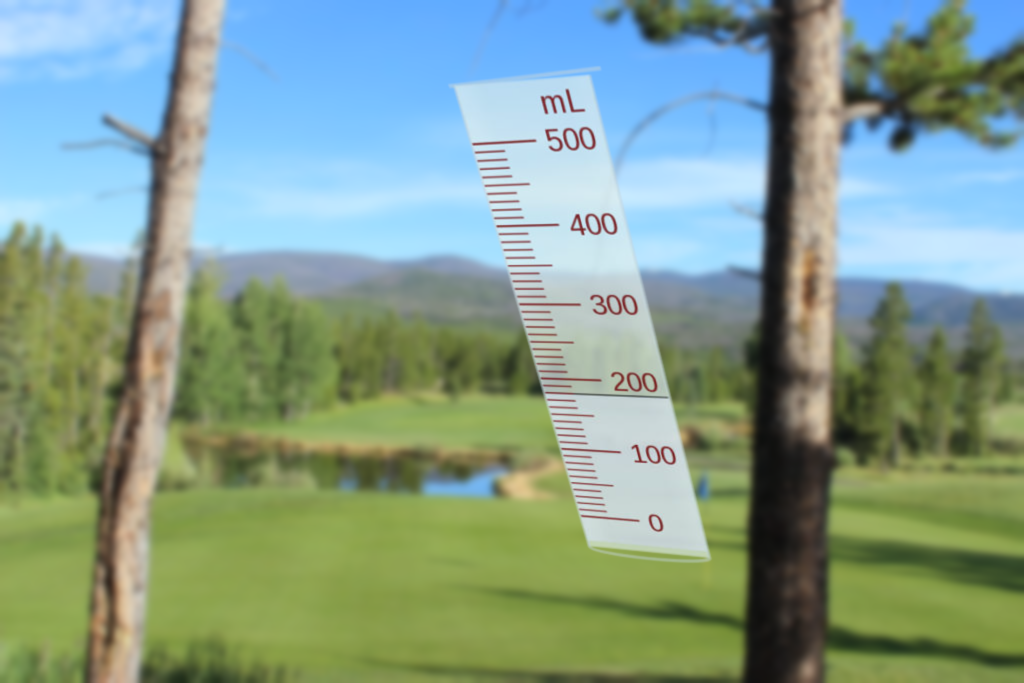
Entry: 180 mL
